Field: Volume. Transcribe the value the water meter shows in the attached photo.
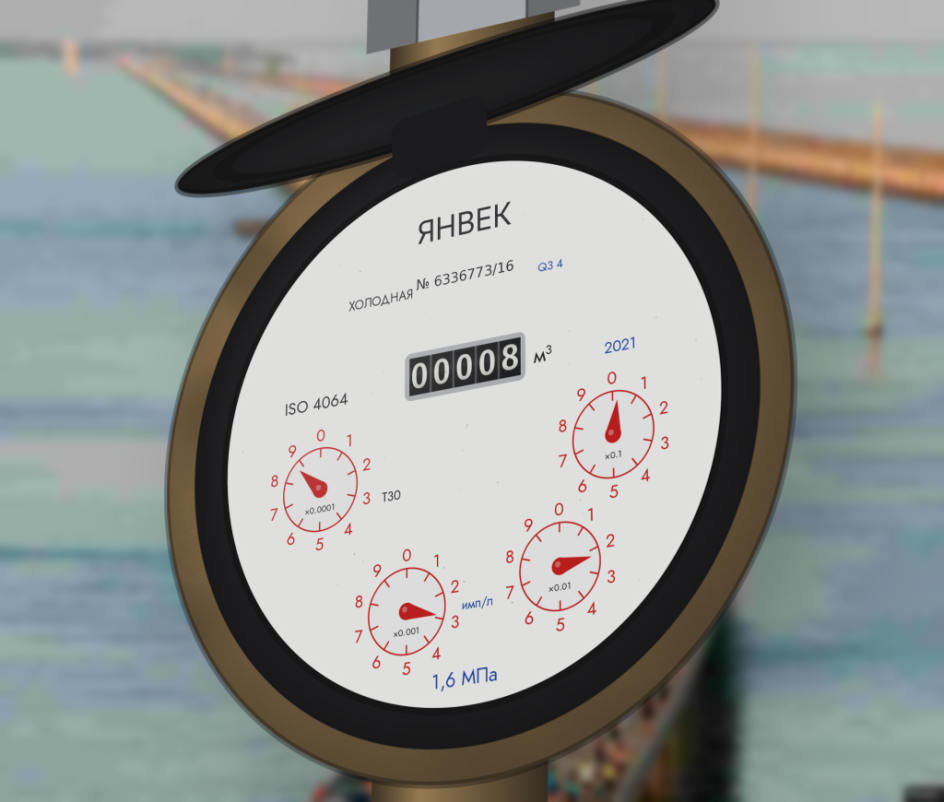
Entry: 8.0228 m³
